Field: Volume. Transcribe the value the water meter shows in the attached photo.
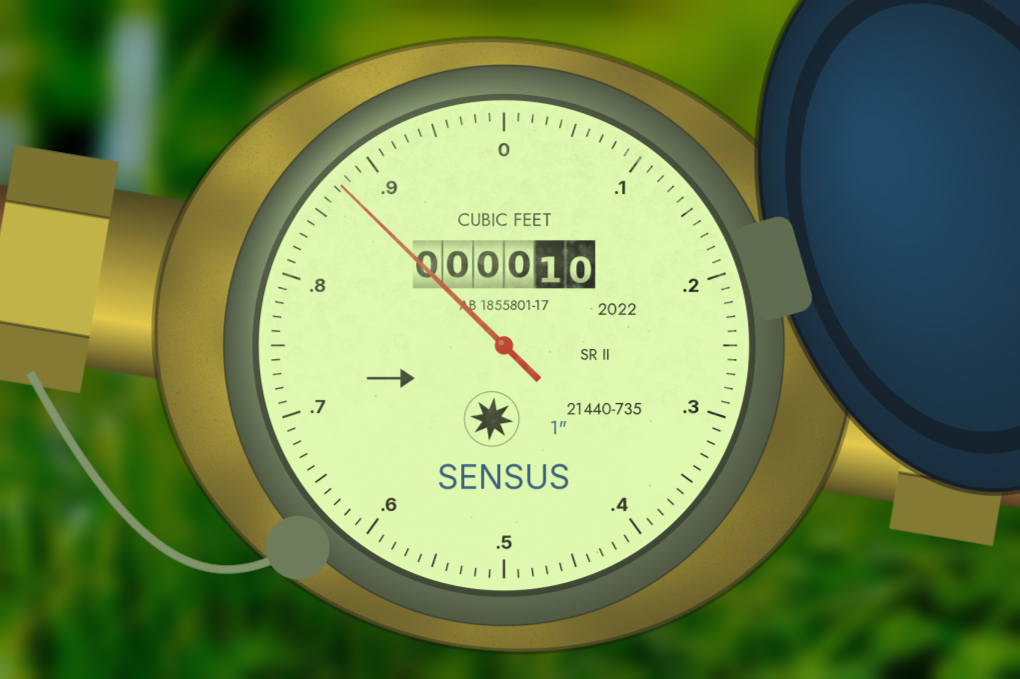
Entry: 9.87 ft³
